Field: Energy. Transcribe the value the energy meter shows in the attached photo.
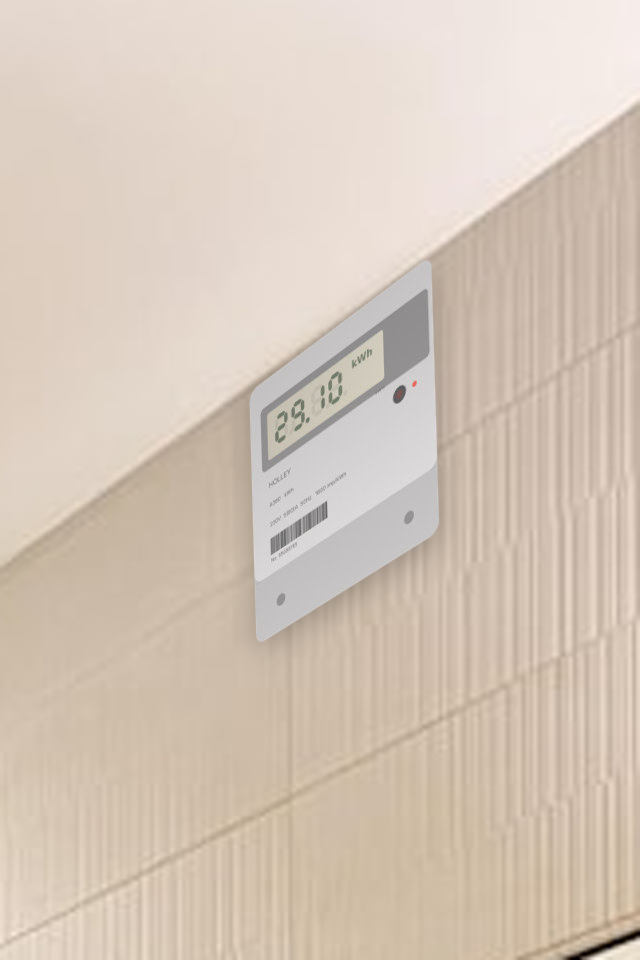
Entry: 29.10 kWh
